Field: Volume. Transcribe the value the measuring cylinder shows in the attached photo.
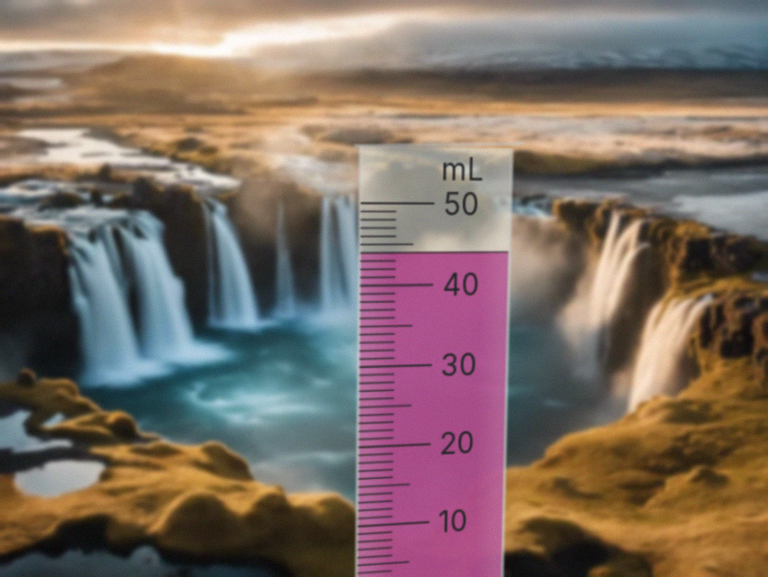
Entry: 44 mL
